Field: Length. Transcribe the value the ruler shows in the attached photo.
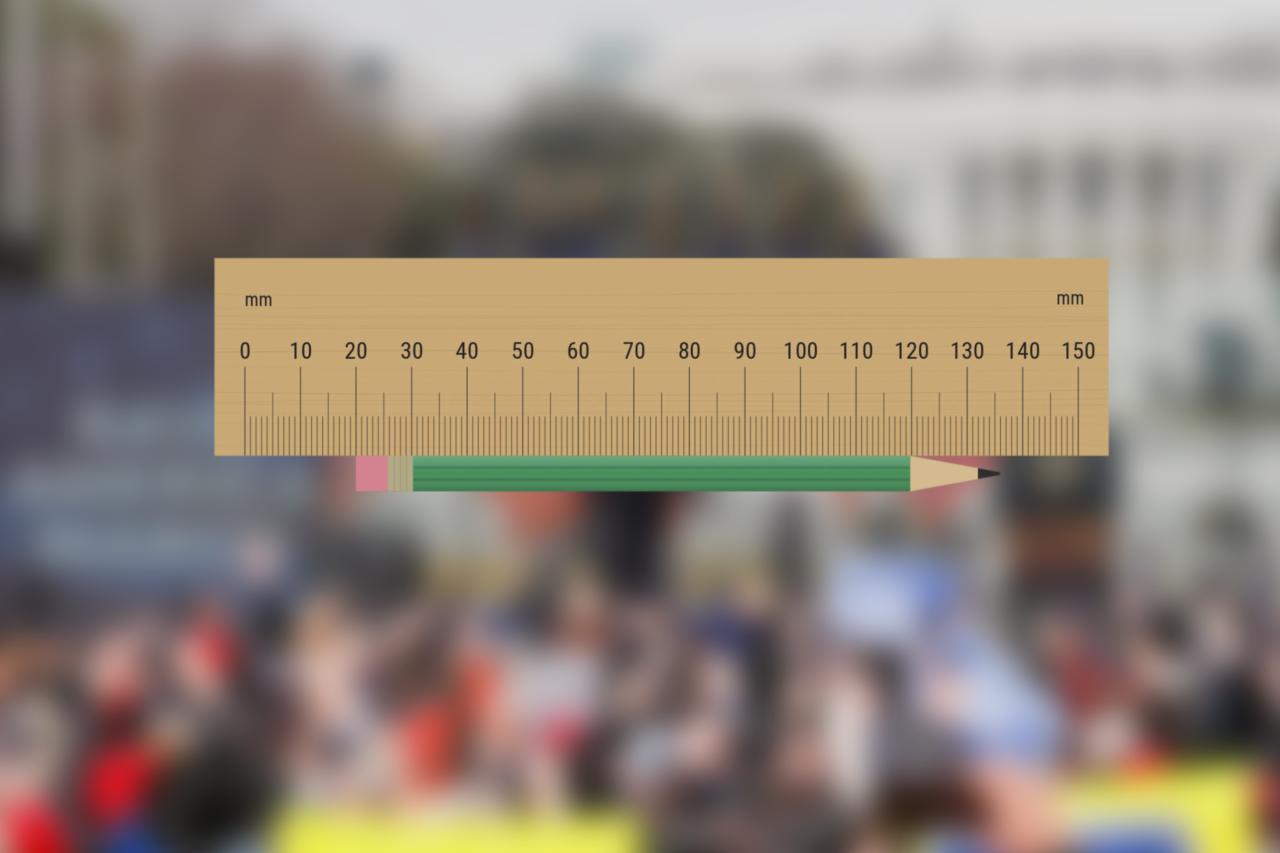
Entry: 116 mm
